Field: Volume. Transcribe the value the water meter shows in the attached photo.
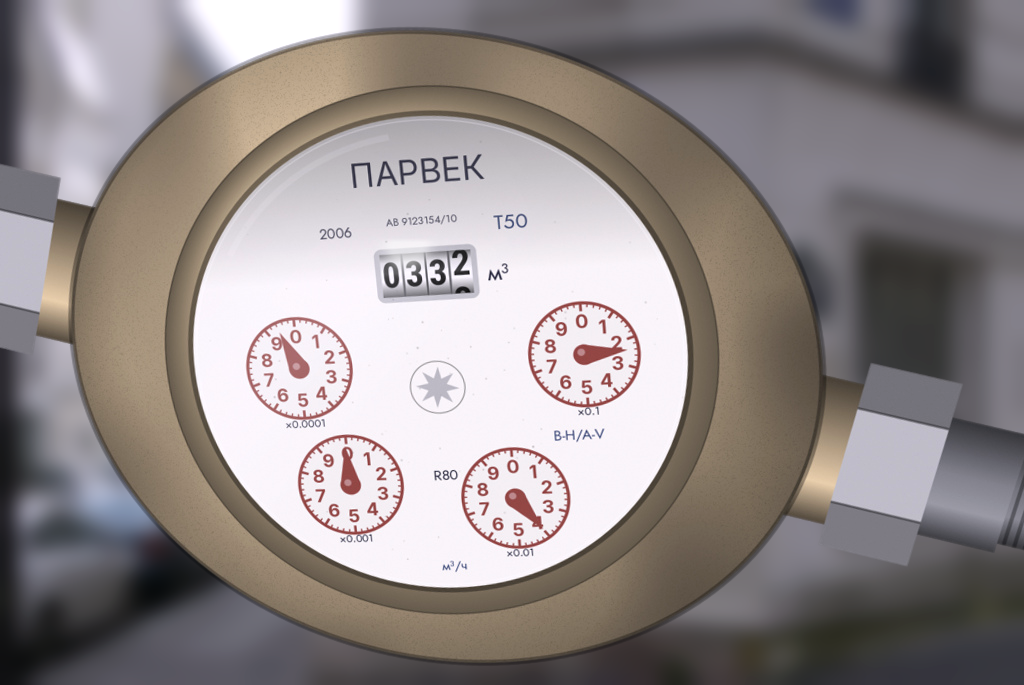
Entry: 332.2399 m³
